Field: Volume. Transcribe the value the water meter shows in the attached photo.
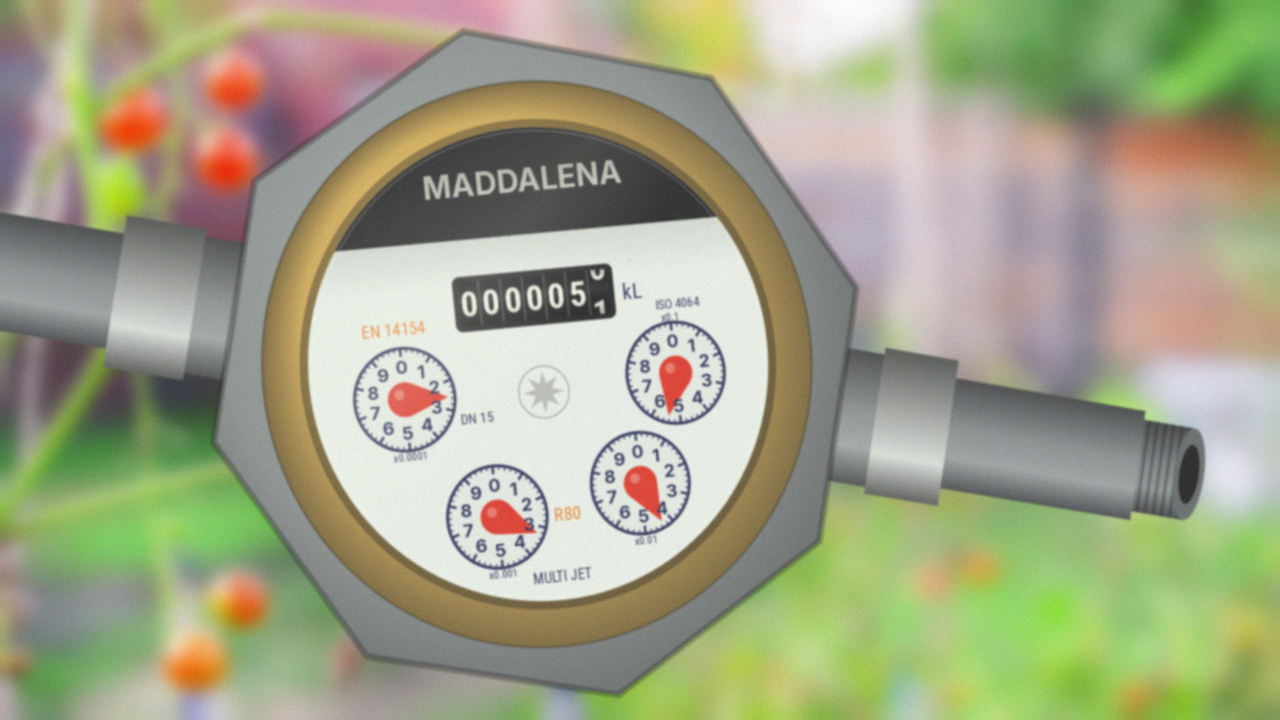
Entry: 50.5432 kL
